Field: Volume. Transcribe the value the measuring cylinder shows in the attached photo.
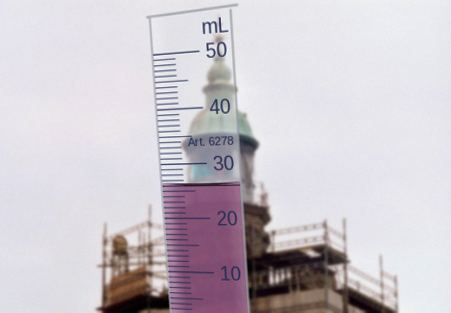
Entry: 26 mL
